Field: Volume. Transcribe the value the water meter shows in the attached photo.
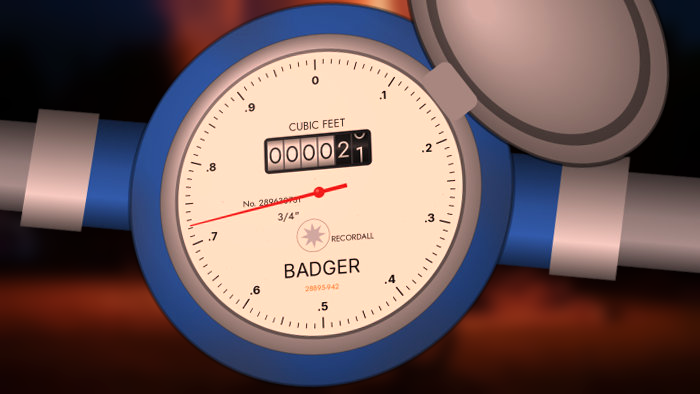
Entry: 20.72 ft³
